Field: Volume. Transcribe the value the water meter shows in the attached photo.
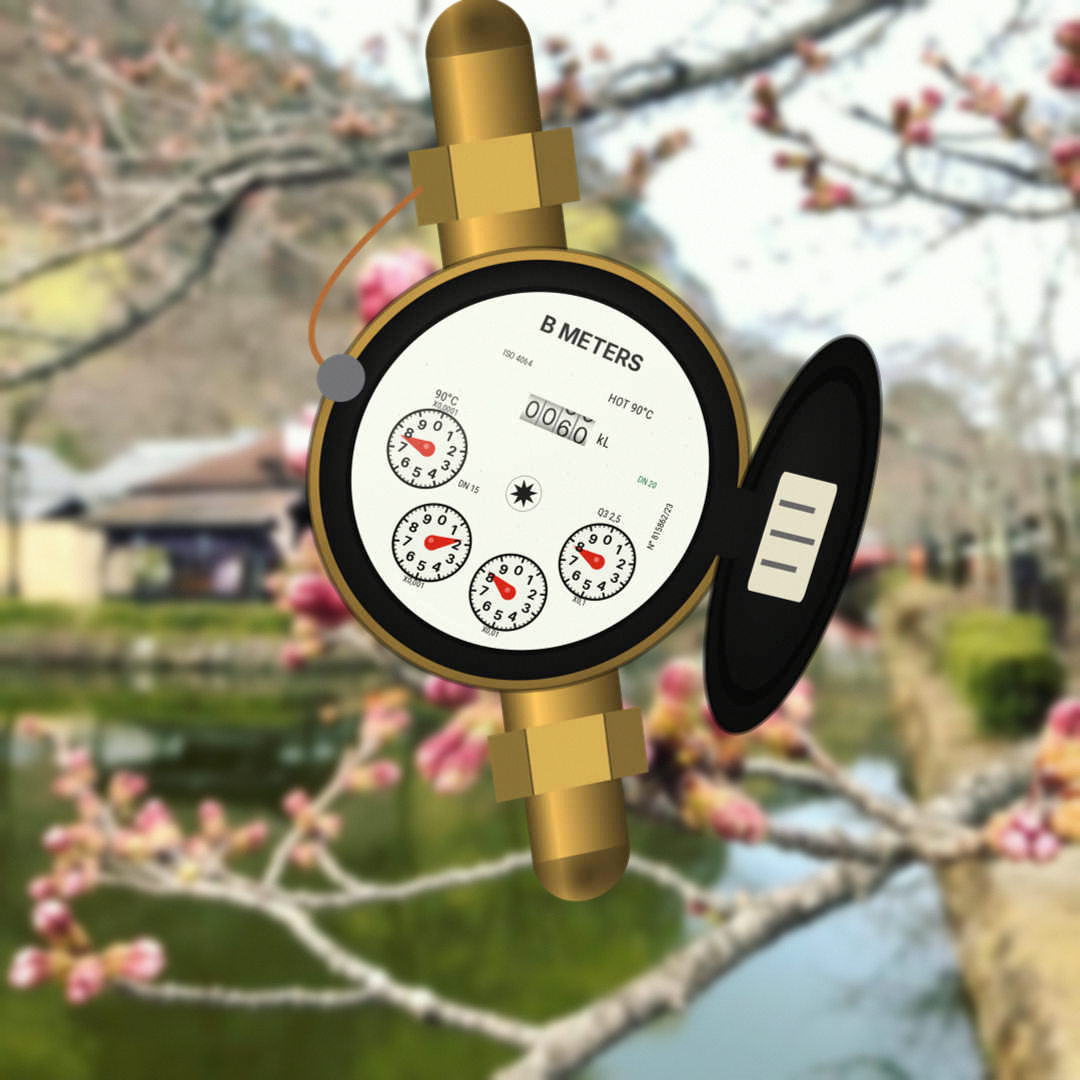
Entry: 59.7817 kL
